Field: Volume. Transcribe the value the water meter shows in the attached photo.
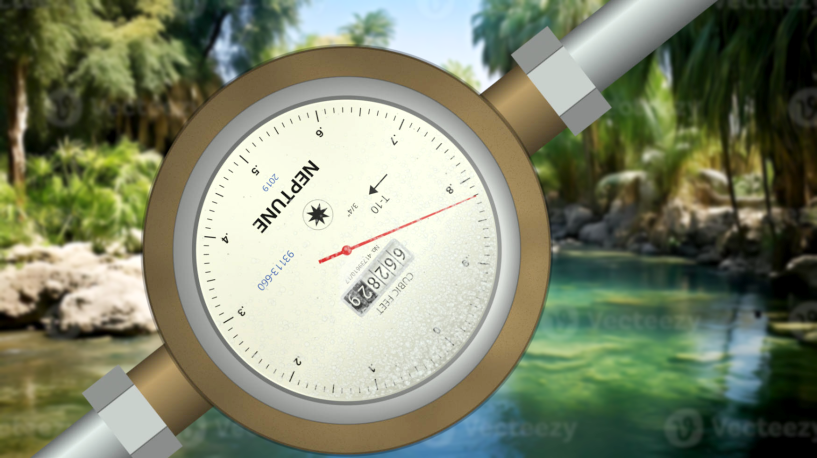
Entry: 662828.82 ft³
